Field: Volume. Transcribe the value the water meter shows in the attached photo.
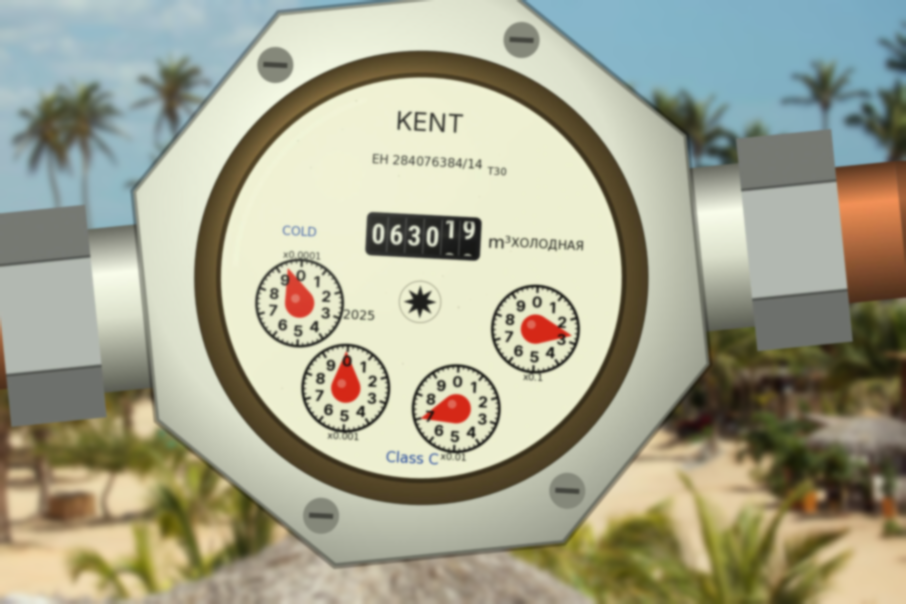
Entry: 63019.2699 m³
